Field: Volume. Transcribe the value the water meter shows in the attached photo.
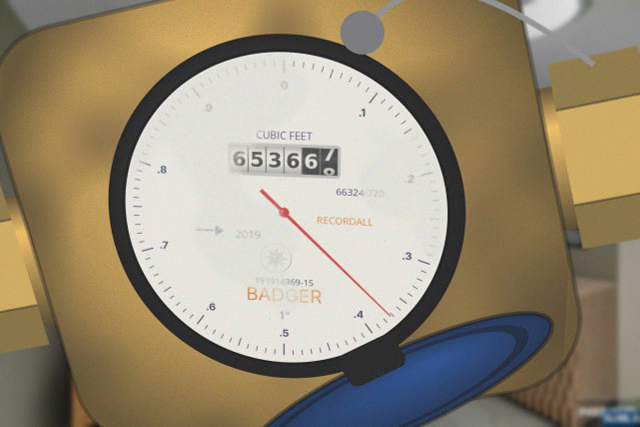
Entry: 653667.37 ft³
